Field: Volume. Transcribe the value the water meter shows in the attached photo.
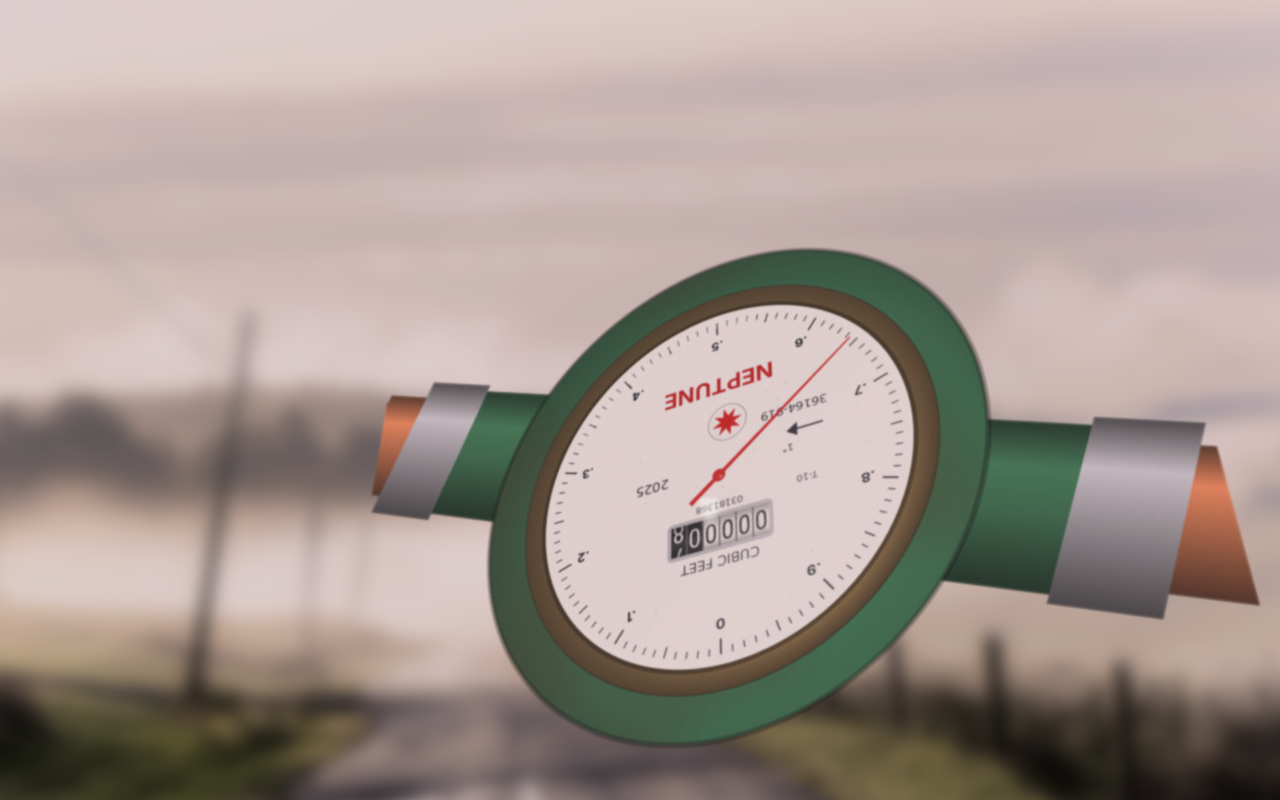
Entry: 7.64 ft³
